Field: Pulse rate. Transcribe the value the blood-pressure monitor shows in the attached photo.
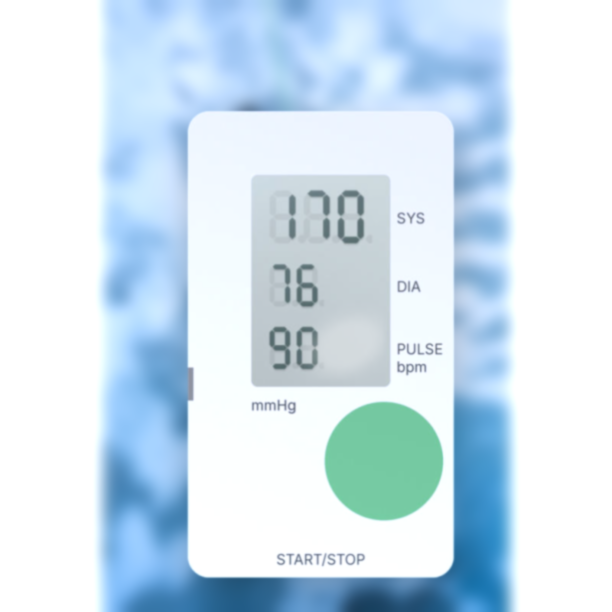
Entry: 90 bpm
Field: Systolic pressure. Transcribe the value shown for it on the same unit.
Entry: 170 mmHg
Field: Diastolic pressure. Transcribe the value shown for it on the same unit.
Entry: 76 mmHg
